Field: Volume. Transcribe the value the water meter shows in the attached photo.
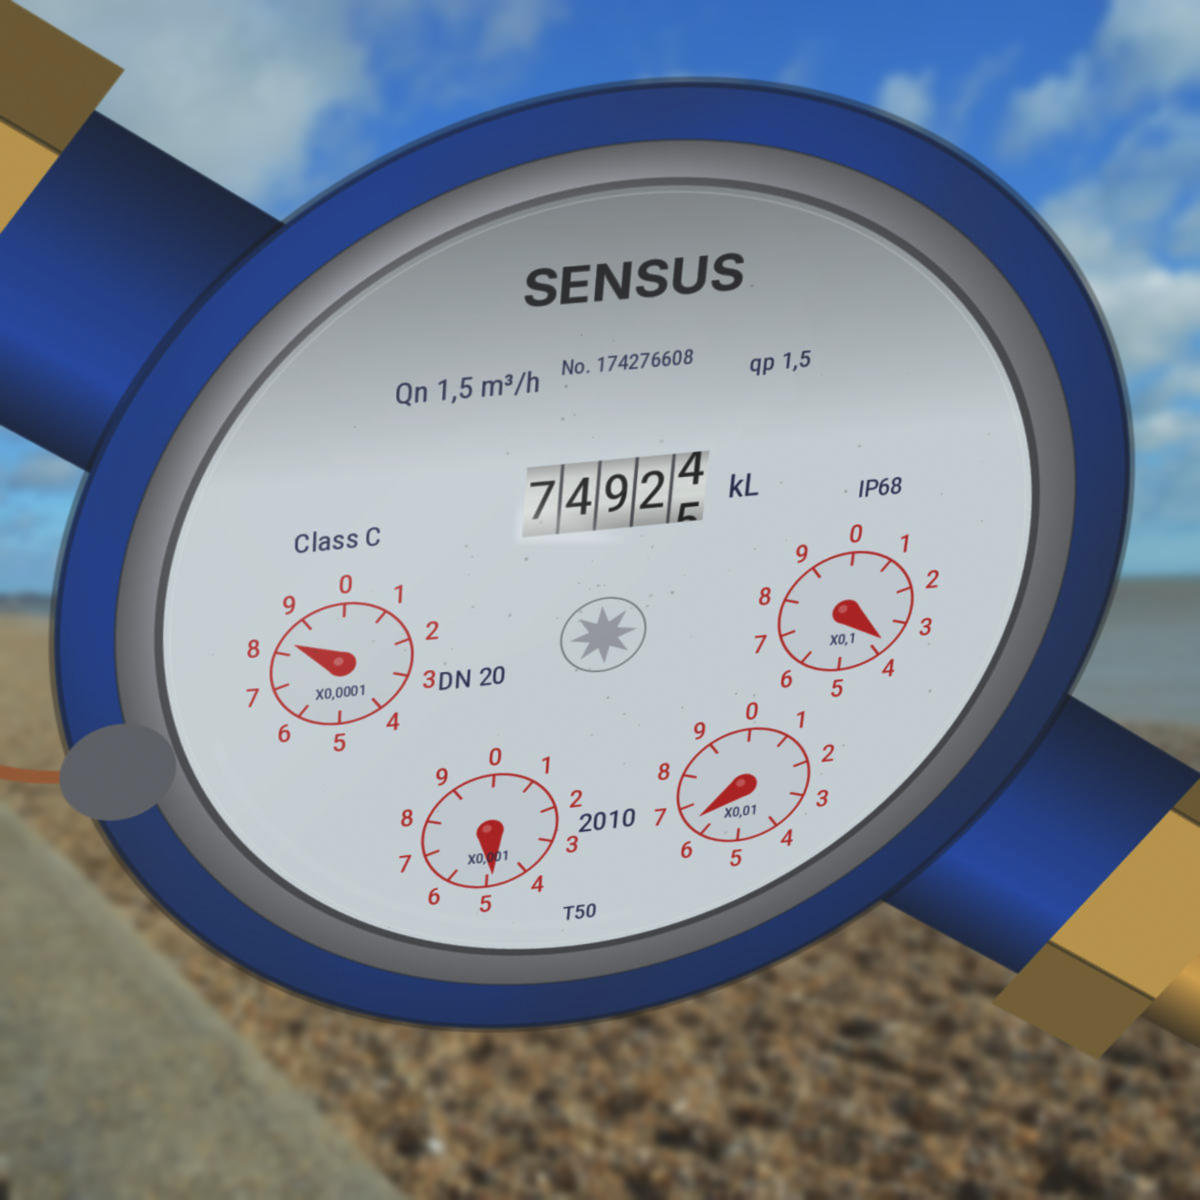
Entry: 74924.3648 kL
